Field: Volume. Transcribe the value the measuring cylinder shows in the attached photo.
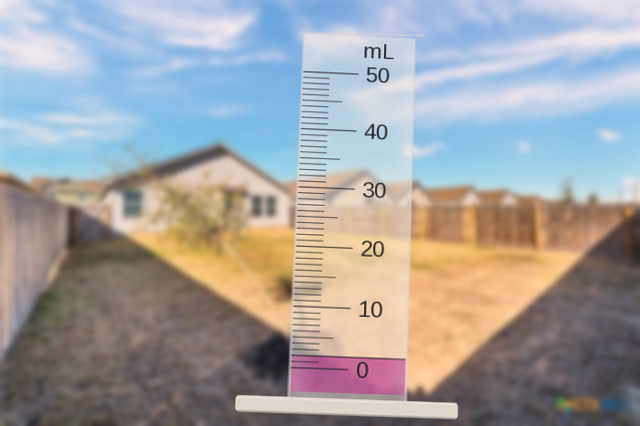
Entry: 2 mL
